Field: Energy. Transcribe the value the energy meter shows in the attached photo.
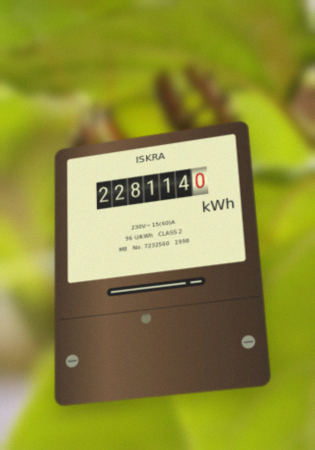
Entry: 228114.0 kWh
